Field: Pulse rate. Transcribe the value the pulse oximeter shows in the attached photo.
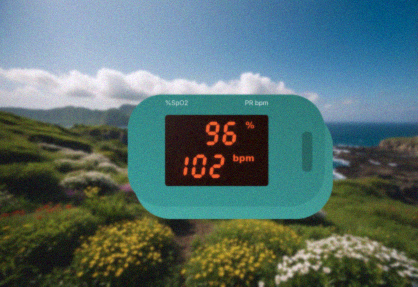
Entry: 102 bpm
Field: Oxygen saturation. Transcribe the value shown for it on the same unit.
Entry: 96 %
